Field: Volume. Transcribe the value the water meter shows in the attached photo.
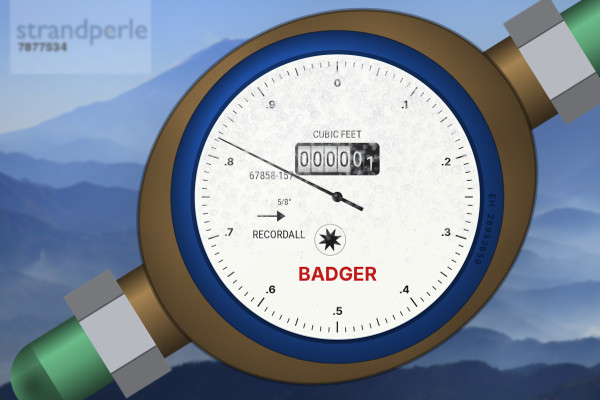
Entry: 0.82 ft³
